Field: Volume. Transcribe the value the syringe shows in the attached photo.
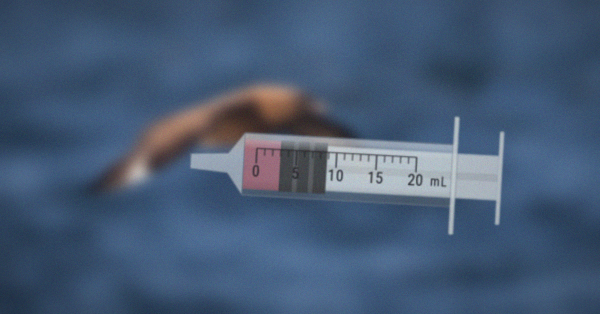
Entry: 3 mL
